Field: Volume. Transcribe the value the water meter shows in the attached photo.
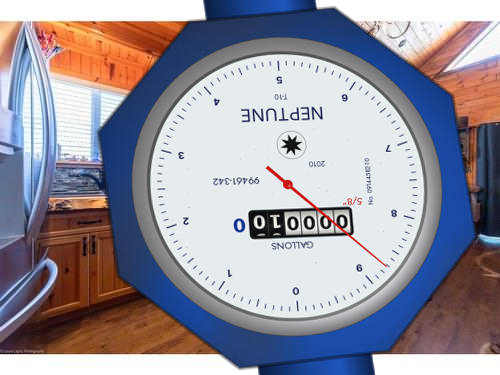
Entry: 98.7 gal
